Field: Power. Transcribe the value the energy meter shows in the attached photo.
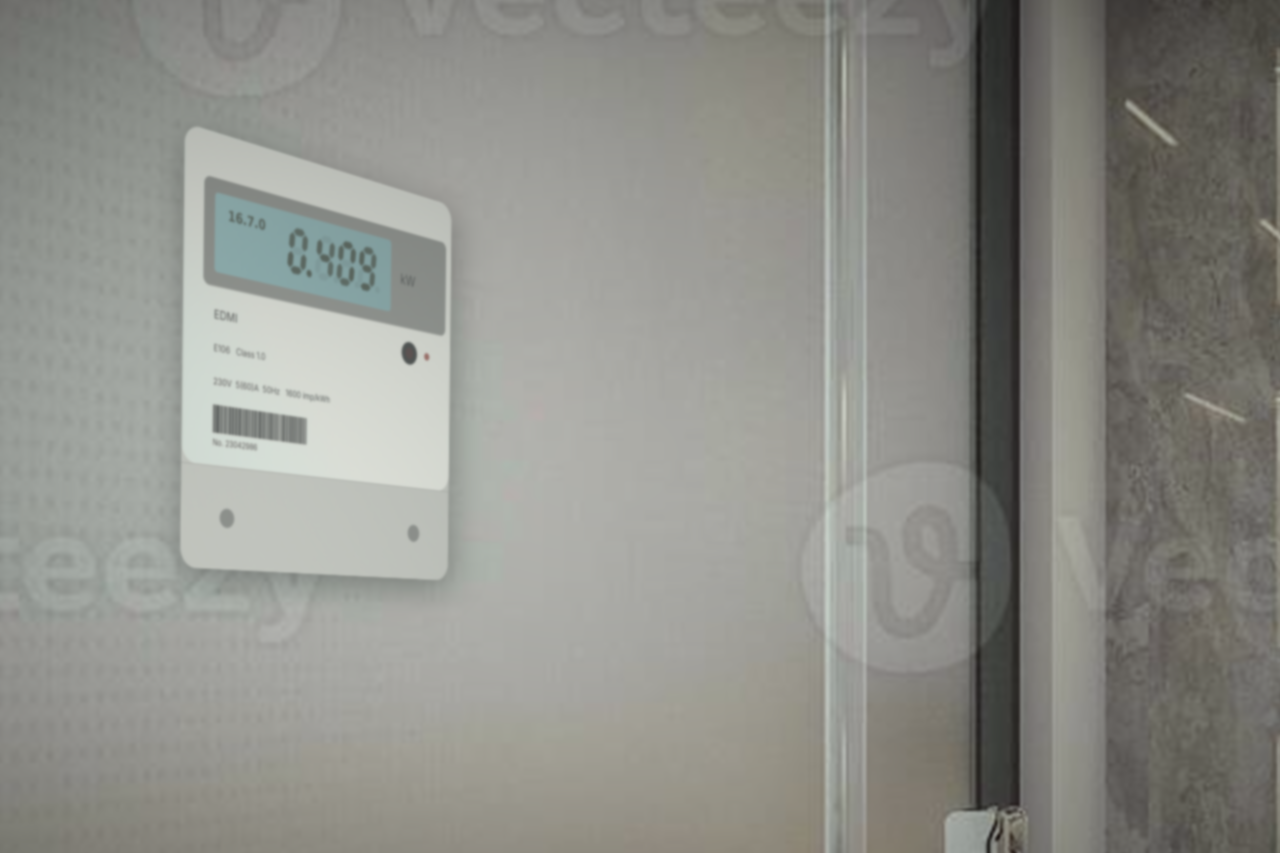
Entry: 0.409 kW
